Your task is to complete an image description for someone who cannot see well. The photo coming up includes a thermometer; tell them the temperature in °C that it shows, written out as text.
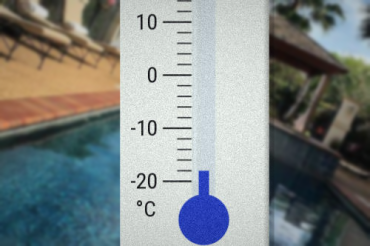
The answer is -18 °C
